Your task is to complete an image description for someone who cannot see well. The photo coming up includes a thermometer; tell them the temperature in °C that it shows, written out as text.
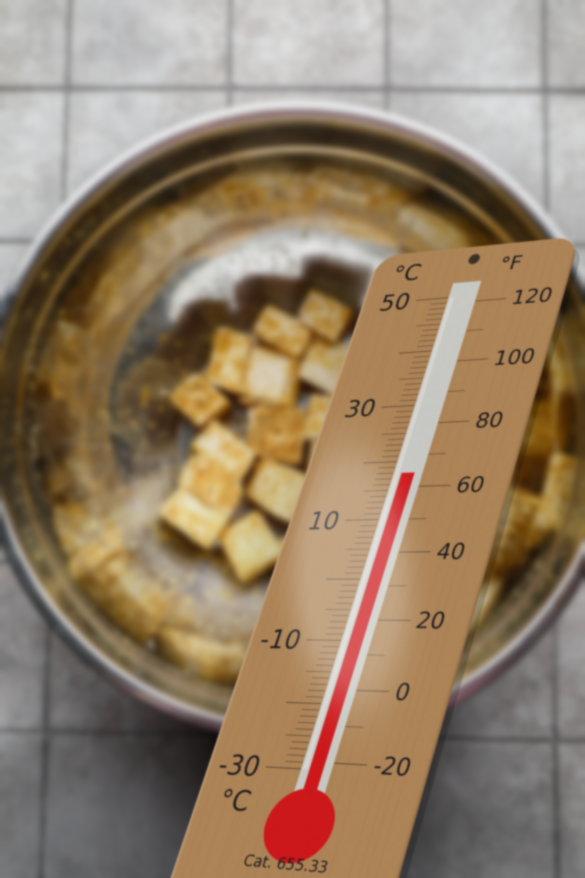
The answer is 18 °C
